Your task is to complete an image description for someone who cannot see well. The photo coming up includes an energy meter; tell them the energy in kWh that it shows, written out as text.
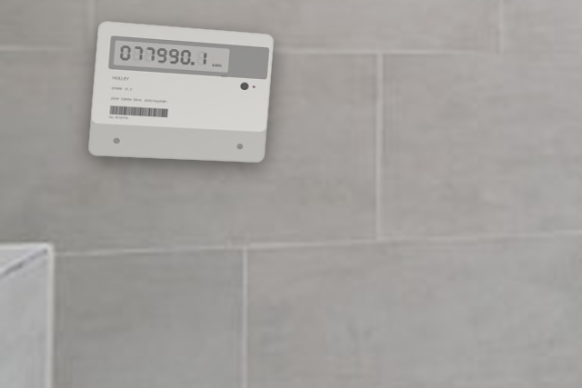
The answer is 77990.1 kWh
